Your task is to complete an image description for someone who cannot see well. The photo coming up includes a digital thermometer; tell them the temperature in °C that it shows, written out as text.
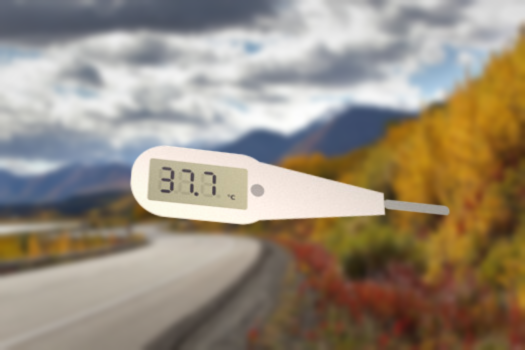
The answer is 37.7 °C
